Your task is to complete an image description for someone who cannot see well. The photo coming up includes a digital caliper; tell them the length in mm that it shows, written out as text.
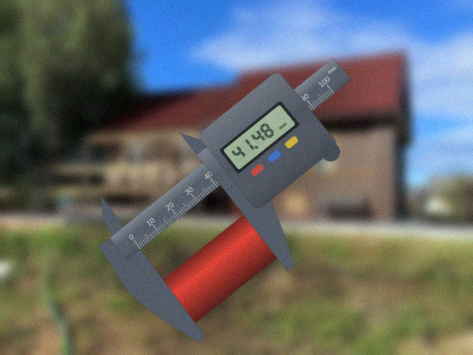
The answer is 41.48 mm
